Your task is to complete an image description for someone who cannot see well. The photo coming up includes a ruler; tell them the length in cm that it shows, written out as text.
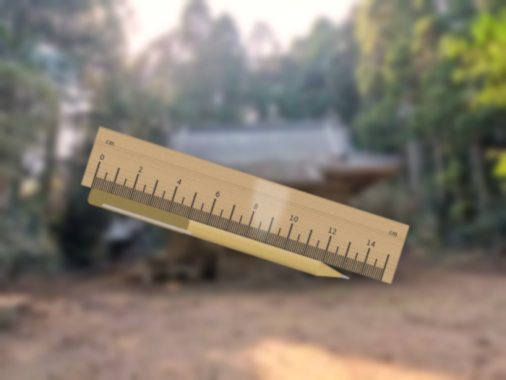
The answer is 13.5 cm
